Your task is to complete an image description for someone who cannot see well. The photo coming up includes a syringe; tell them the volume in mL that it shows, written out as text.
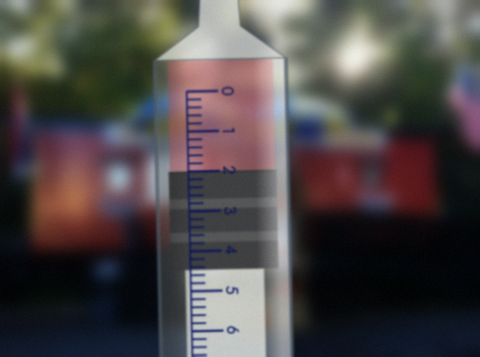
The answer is 2 mL
